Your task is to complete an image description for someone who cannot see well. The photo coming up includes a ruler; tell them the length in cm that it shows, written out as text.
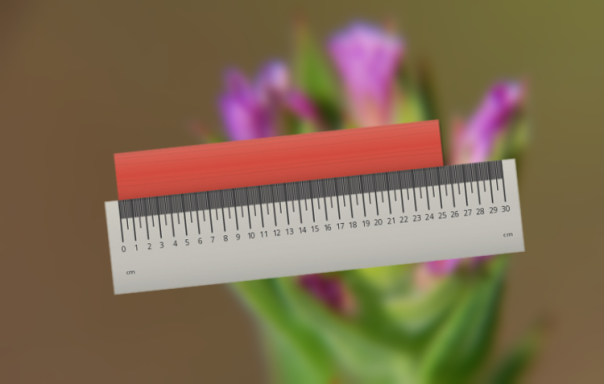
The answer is 25.5 cm
